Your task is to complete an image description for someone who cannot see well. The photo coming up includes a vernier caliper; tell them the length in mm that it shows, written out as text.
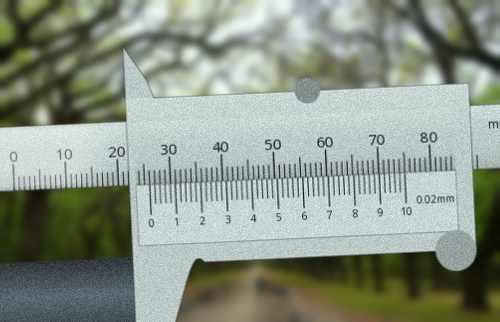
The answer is 26.0 mm
